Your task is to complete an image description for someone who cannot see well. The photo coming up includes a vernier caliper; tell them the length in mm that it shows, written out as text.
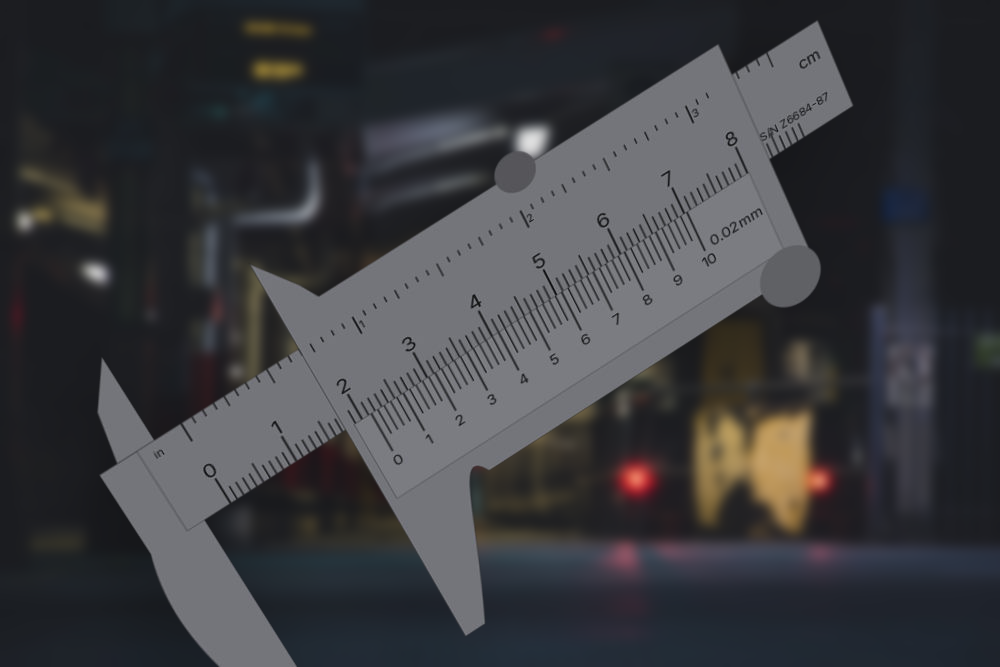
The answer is 21.4 mm
